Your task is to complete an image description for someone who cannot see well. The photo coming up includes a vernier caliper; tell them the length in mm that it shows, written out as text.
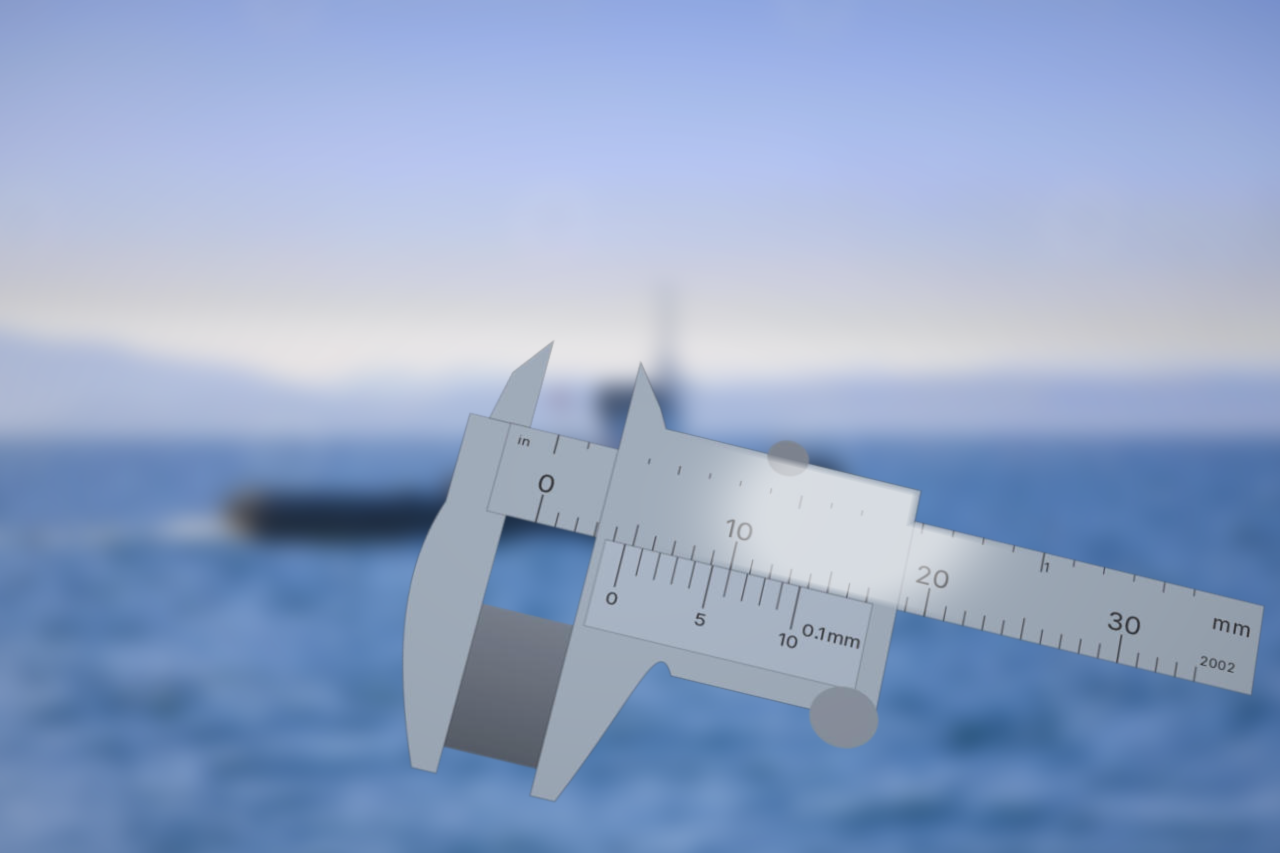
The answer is 4.6 mm
